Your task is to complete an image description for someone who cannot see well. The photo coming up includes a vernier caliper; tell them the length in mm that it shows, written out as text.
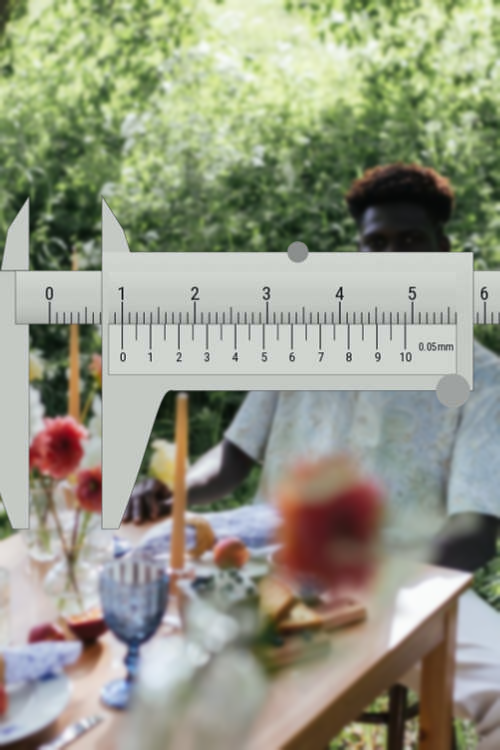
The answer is 10.0 mm
